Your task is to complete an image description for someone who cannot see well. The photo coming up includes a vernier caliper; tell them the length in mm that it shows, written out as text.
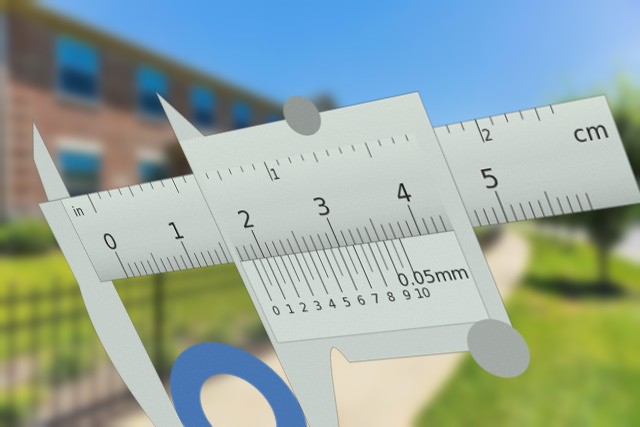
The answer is 18.4 mm
